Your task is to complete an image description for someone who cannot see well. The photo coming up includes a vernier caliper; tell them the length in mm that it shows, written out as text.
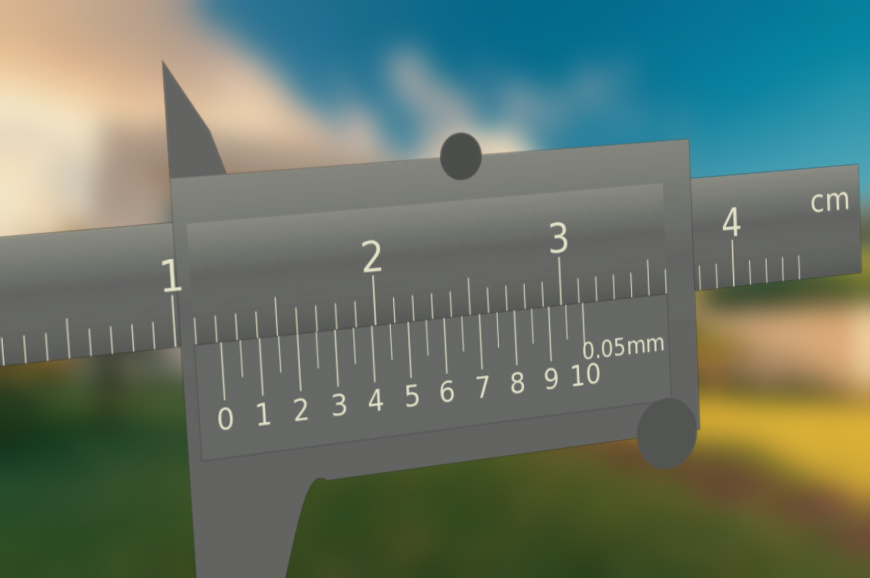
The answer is 12.2 mm
